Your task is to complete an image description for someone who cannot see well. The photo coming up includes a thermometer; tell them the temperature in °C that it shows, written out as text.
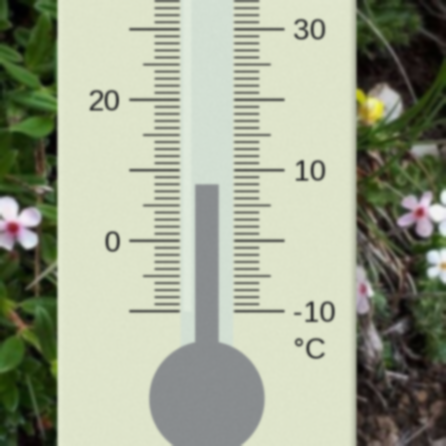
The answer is 8 °C
